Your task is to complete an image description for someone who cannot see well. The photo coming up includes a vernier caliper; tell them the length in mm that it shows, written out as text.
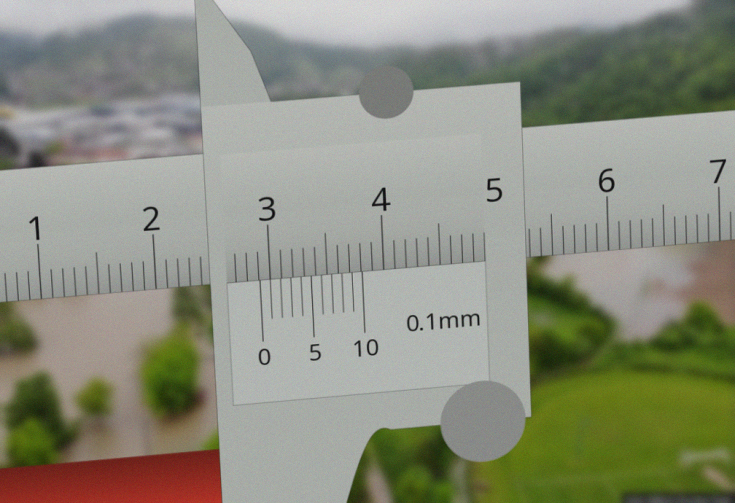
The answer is 29.1 mm
